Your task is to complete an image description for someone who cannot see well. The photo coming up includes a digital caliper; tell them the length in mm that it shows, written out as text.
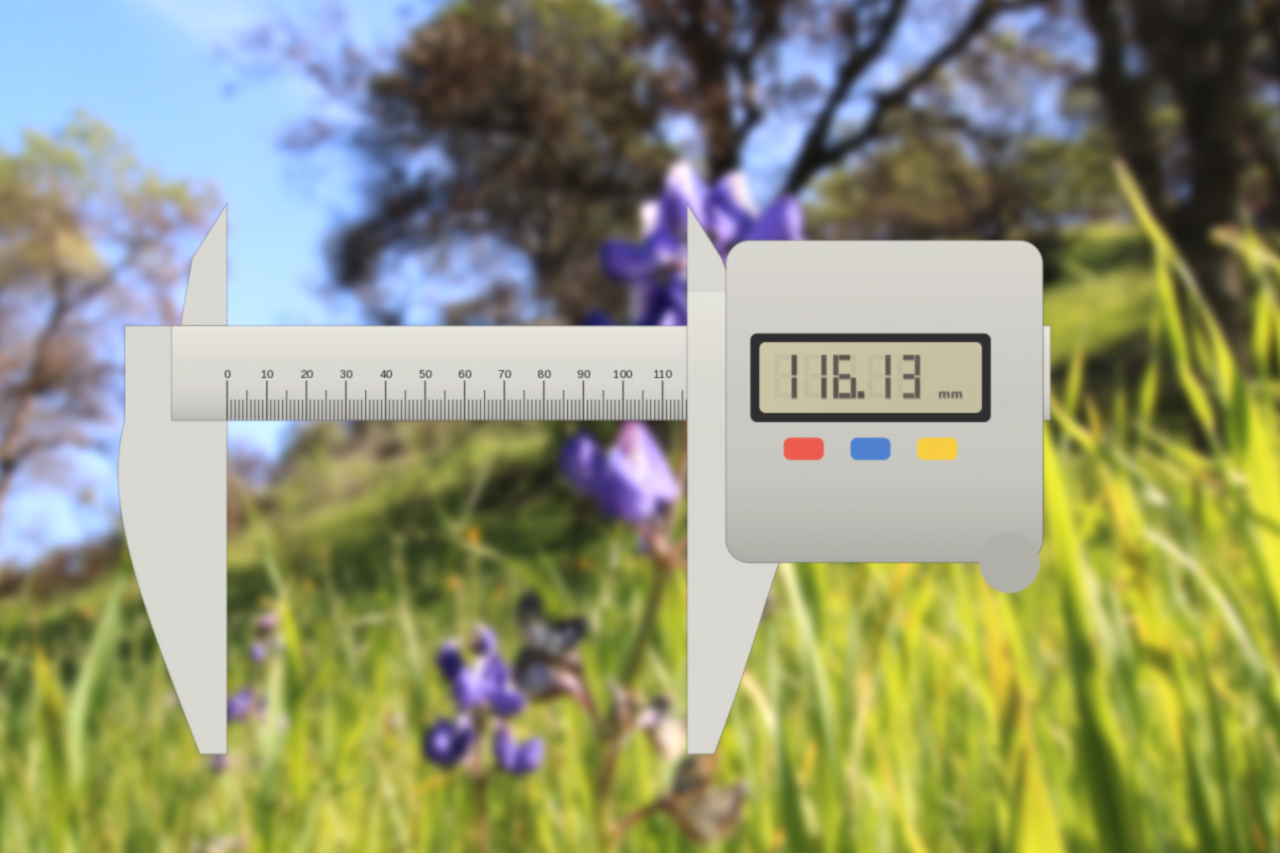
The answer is 116.13 mm
